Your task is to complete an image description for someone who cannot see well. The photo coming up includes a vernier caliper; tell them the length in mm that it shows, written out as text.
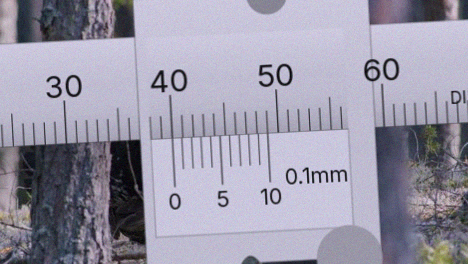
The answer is 40.0 mm
